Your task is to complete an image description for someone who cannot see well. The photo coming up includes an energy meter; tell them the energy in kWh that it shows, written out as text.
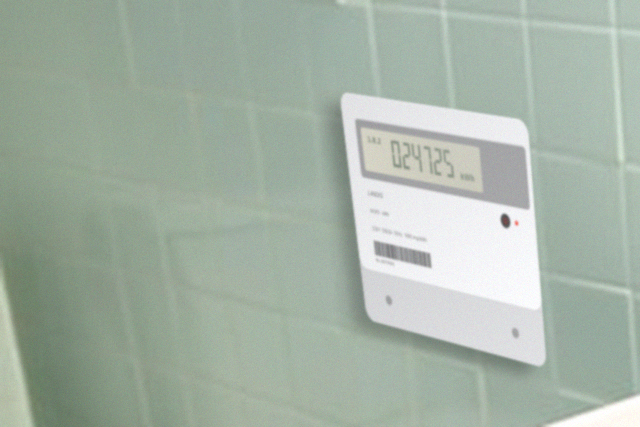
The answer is 24725 kWh
